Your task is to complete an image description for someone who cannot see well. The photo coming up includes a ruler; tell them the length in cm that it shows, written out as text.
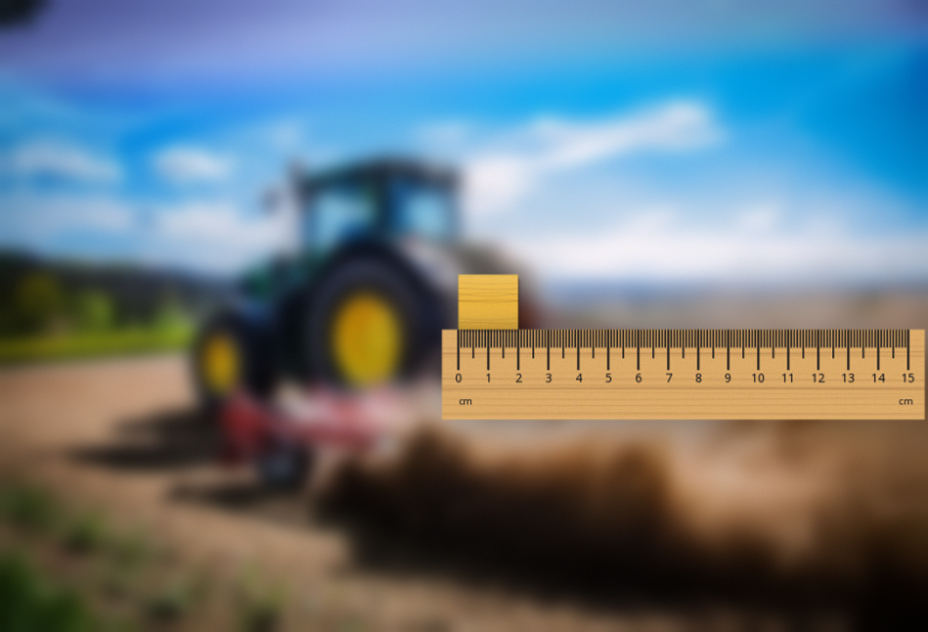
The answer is 2 cm
